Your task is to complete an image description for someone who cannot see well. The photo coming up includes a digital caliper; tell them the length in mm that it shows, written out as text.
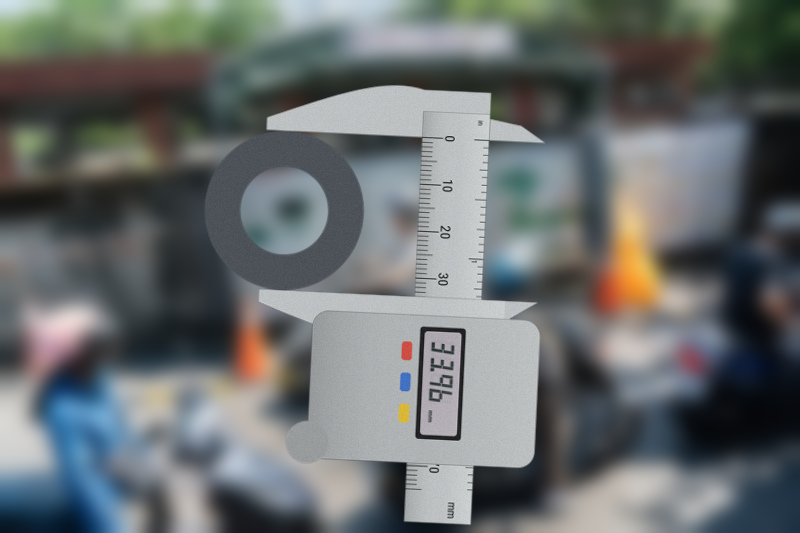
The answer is 33.96 mm
